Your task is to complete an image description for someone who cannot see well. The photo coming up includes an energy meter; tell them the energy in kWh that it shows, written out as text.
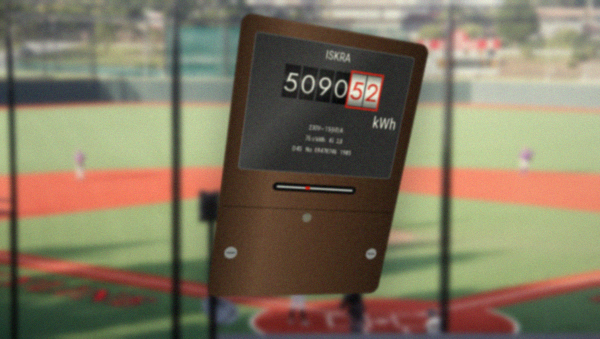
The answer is 5090.52 kWh
